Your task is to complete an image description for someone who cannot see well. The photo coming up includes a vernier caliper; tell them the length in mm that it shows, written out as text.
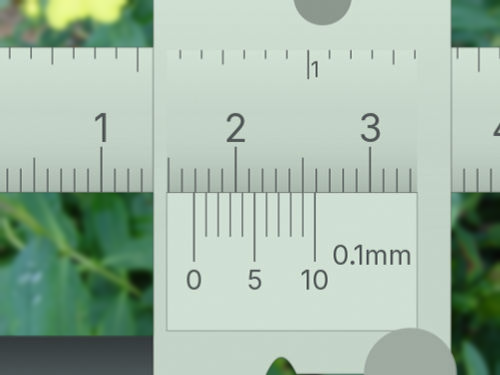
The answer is 16.9 mm
